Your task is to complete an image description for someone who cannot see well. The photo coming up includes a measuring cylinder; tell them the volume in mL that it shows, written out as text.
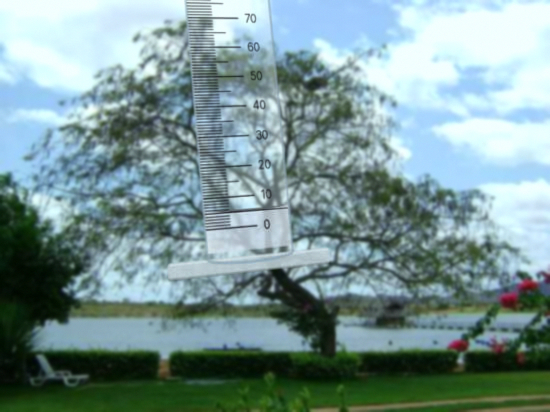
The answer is 5 mL
